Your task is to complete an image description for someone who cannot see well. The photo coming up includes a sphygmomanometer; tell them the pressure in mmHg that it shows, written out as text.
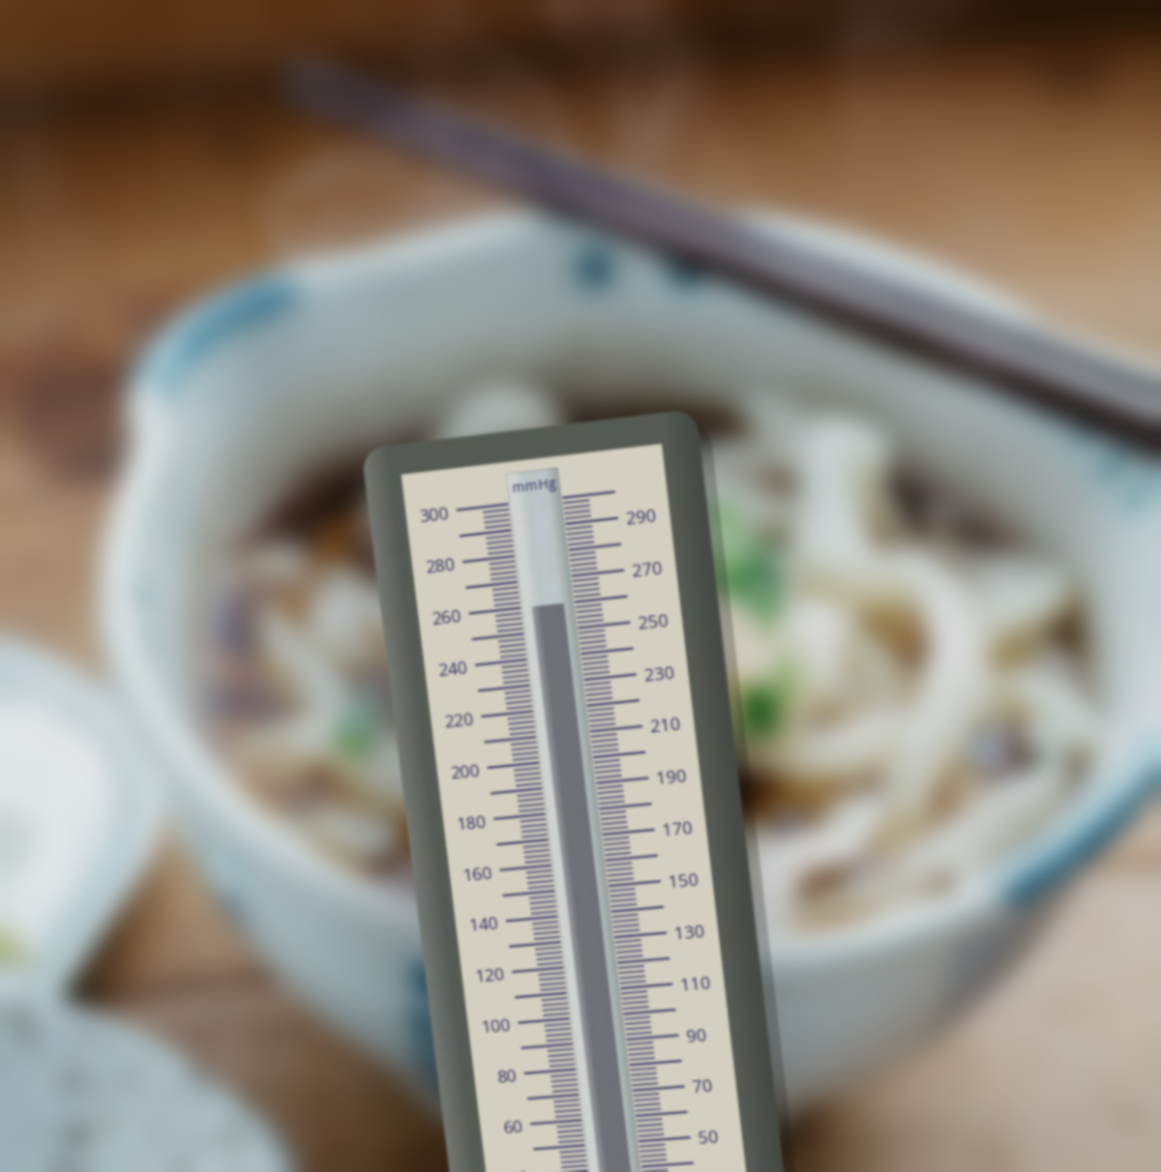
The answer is 260 mmHg
